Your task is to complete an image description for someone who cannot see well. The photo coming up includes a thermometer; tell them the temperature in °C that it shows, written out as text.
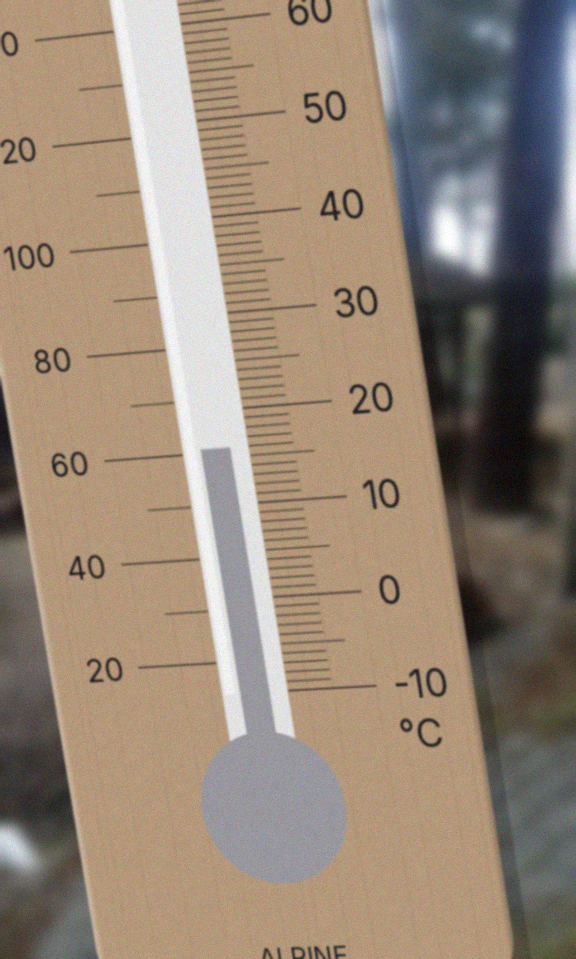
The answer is 16 °C
